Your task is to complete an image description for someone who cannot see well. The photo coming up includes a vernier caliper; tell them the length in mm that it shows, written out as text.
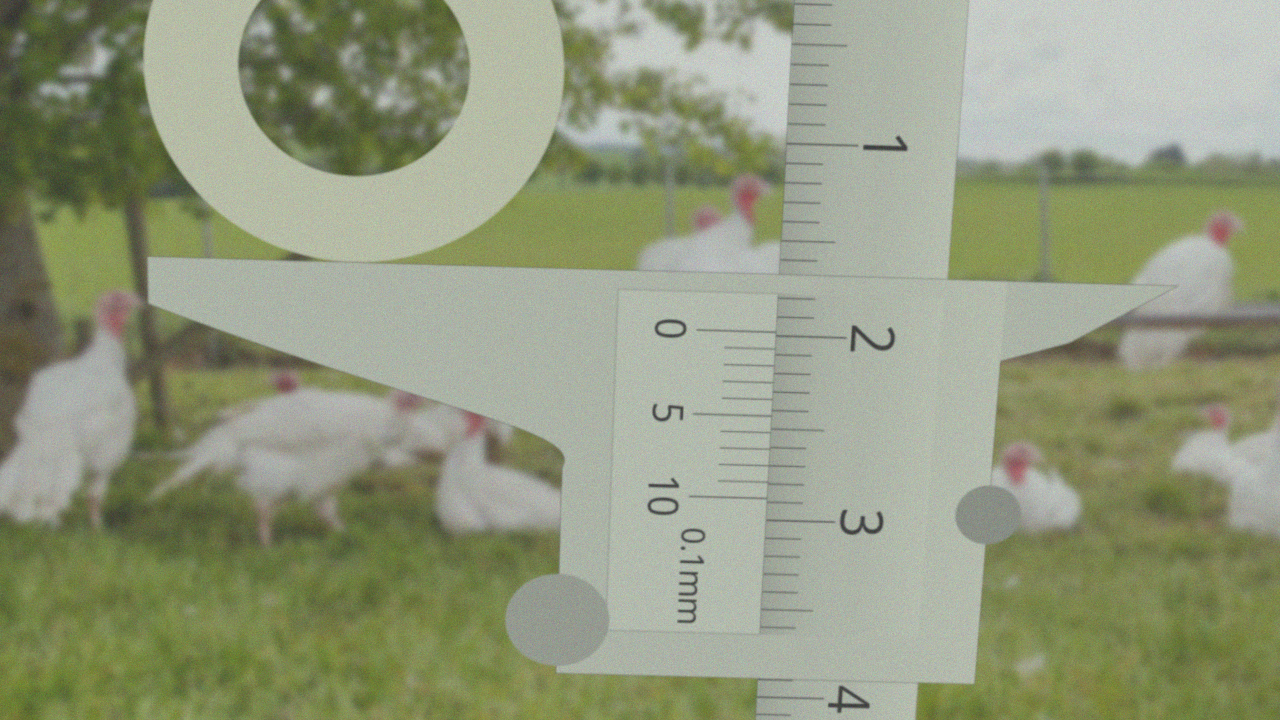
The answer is 19.8 mm
